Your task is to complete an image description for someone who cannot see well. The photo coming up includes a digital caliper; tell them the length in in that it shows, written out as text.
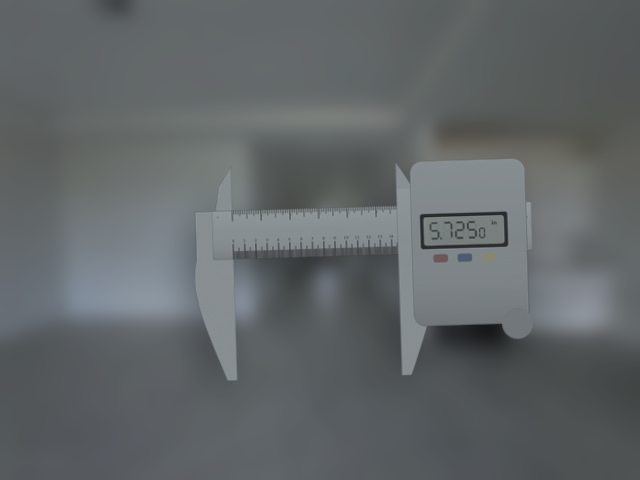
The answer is 5.7250 in
